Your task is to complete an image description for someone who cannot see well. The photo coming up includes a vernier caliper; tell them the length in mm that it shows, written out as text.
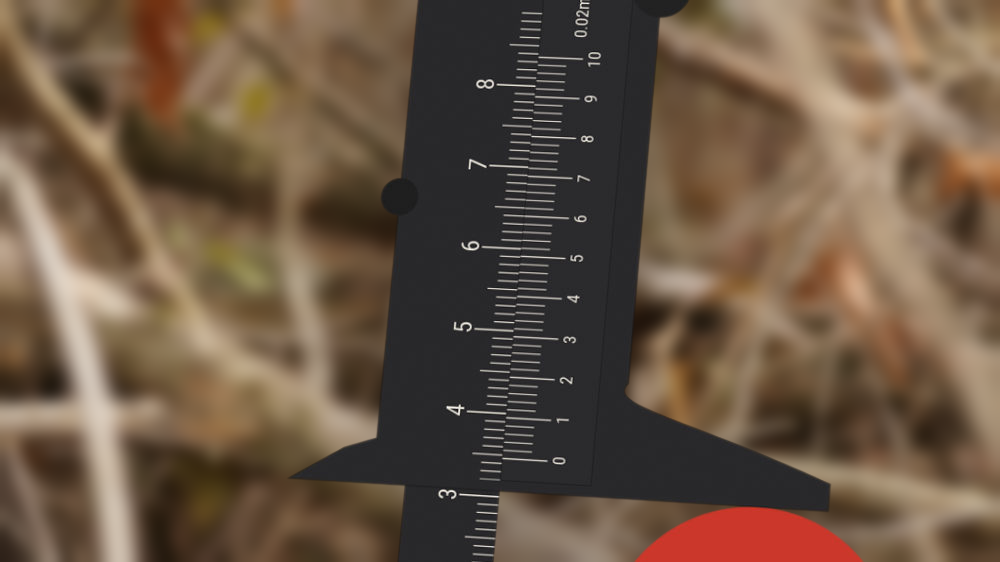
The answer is 34.6 mm
